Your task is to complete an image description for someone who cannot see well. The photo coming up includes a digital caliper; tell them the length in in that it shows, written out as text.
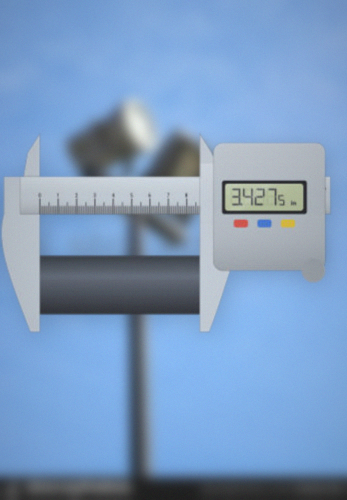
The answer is 3.4275 in
